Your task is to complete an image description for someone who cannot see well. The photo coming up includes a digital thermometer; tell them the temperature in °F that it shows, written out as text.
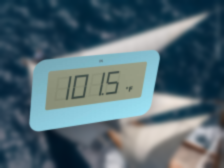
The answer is 101.5 °F
